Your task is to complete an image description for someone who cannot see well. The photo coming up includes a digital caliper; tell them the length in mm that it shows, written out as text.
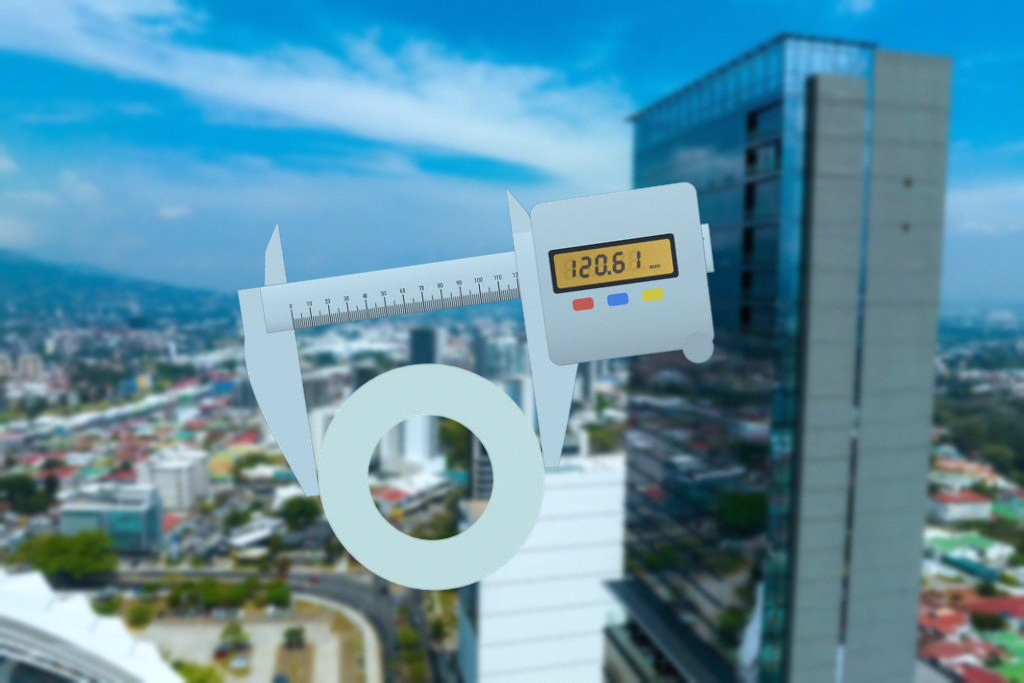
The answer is 120.61 mm
